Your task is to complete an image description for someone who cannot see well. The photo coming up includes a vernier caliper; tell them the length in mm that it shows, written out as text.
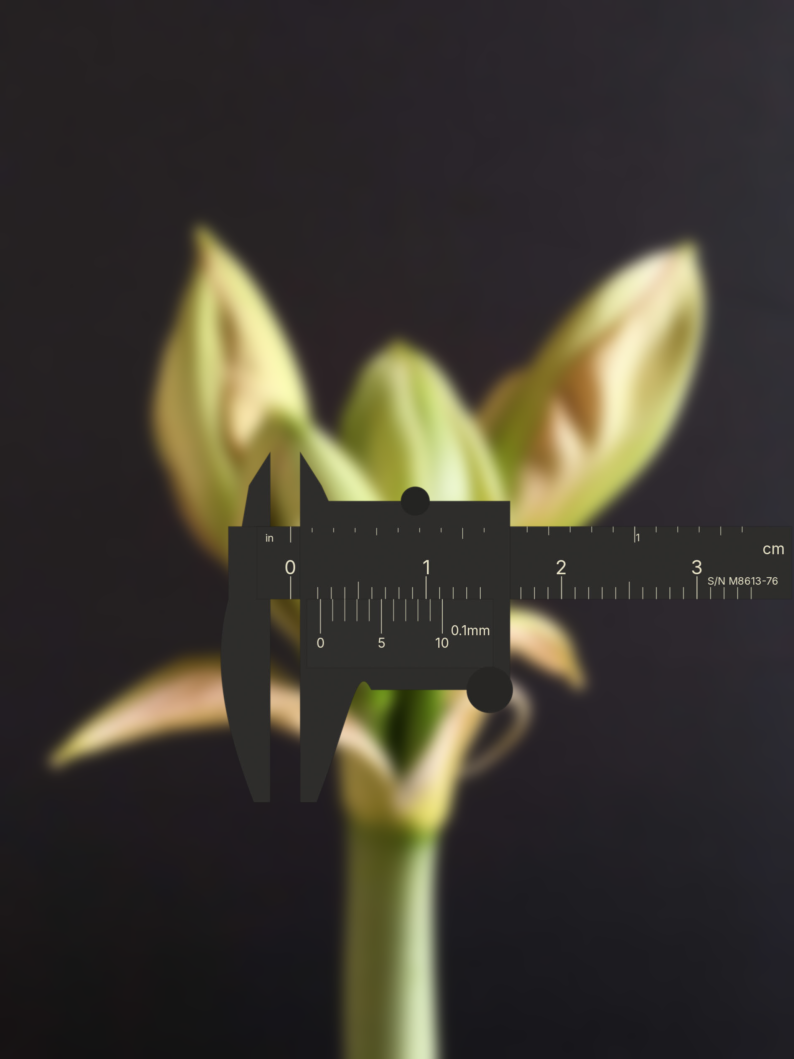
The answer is 2.2 mm
